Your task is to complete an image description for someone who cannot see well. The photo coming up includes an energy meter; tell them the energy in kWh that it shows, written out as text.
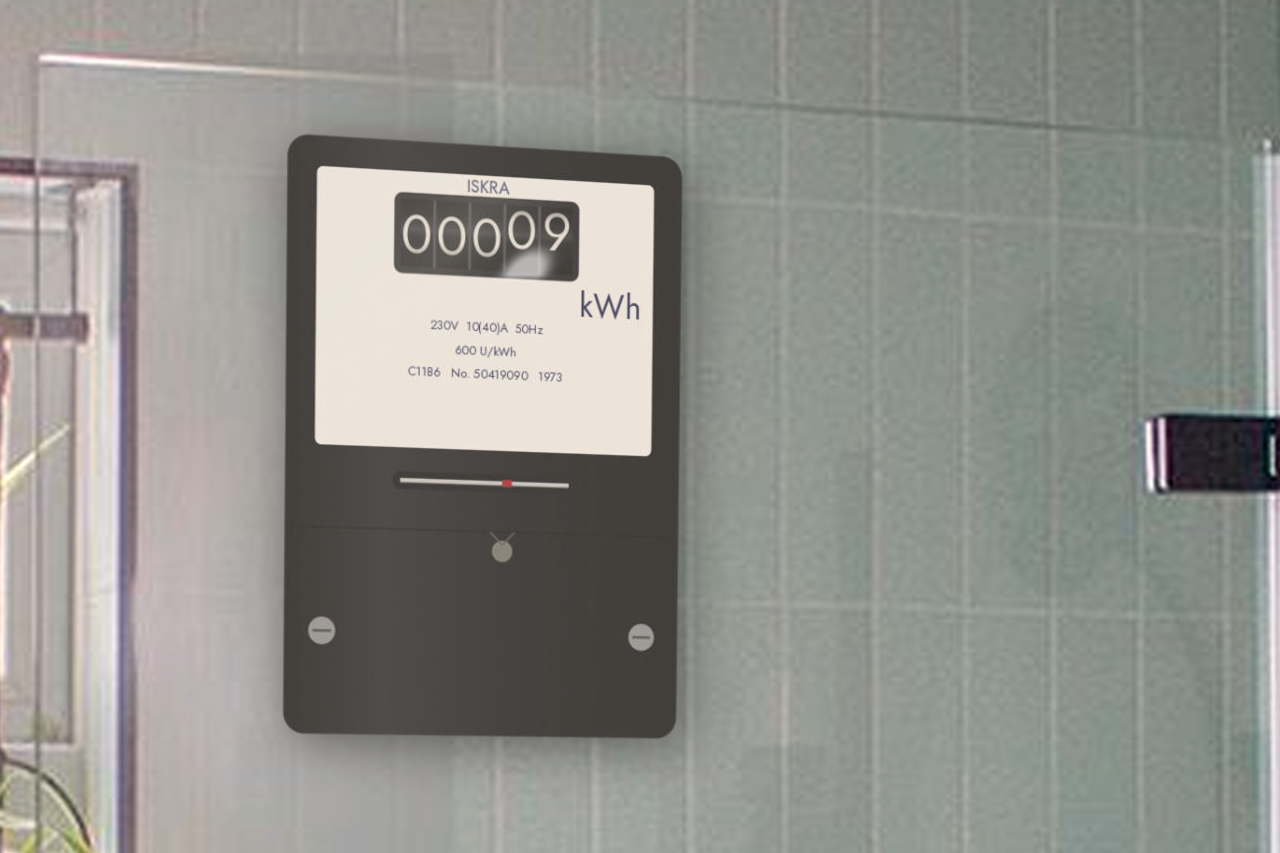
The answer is 9 kWh
